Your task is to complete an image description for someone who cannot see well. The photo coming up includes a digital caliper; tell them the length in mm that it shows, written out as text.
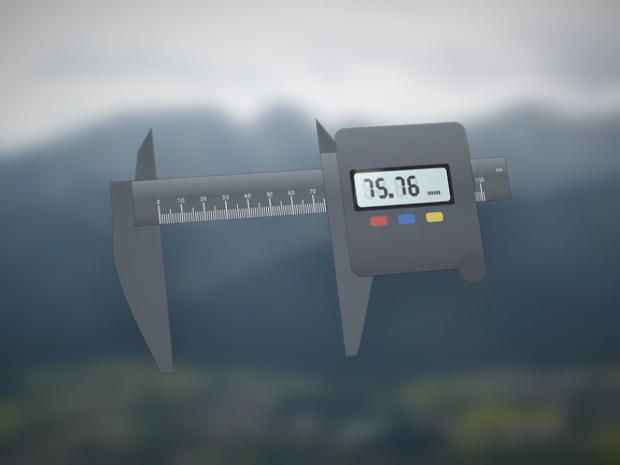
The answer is 75.76 mm
